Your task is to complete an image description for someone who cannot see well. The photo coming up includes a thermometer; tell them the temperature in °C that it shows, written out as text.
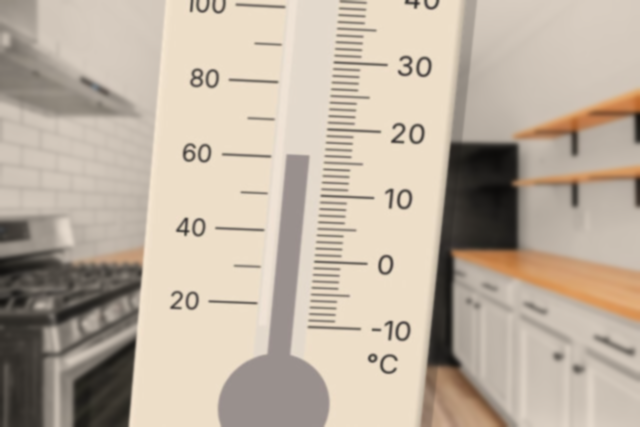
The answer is 16 °C
